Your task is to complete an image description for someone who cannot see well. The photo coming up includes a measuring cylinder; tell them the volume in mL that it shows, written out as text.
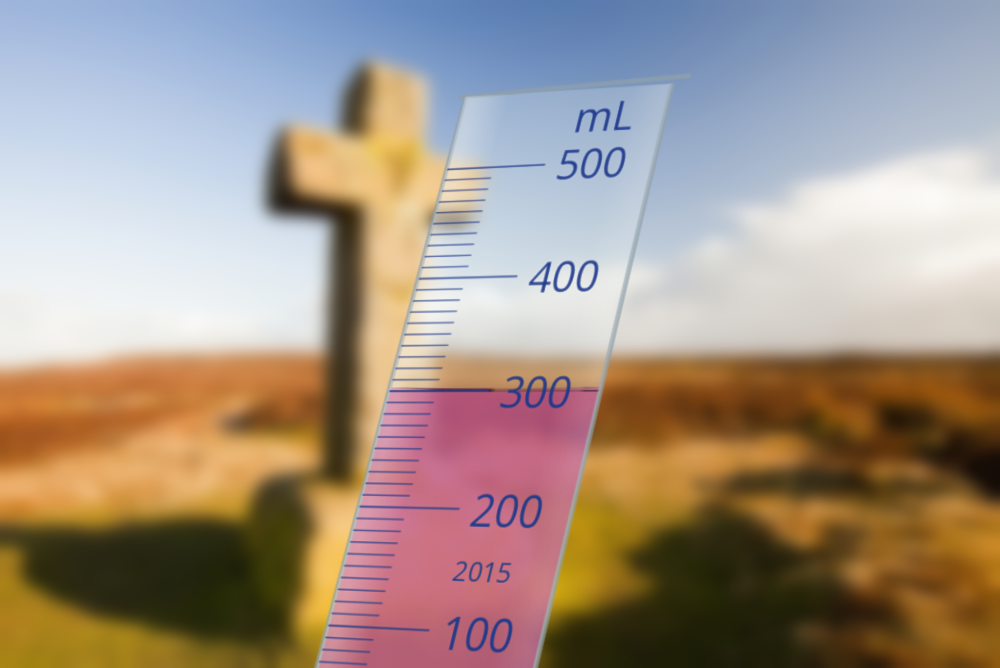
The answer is 300 mL
